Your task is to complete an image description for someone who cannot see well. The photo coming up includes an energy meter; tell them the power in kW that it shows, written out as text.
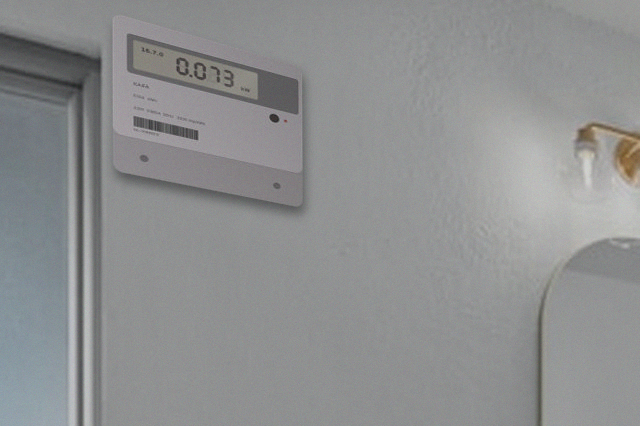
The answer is 0.073 kW
